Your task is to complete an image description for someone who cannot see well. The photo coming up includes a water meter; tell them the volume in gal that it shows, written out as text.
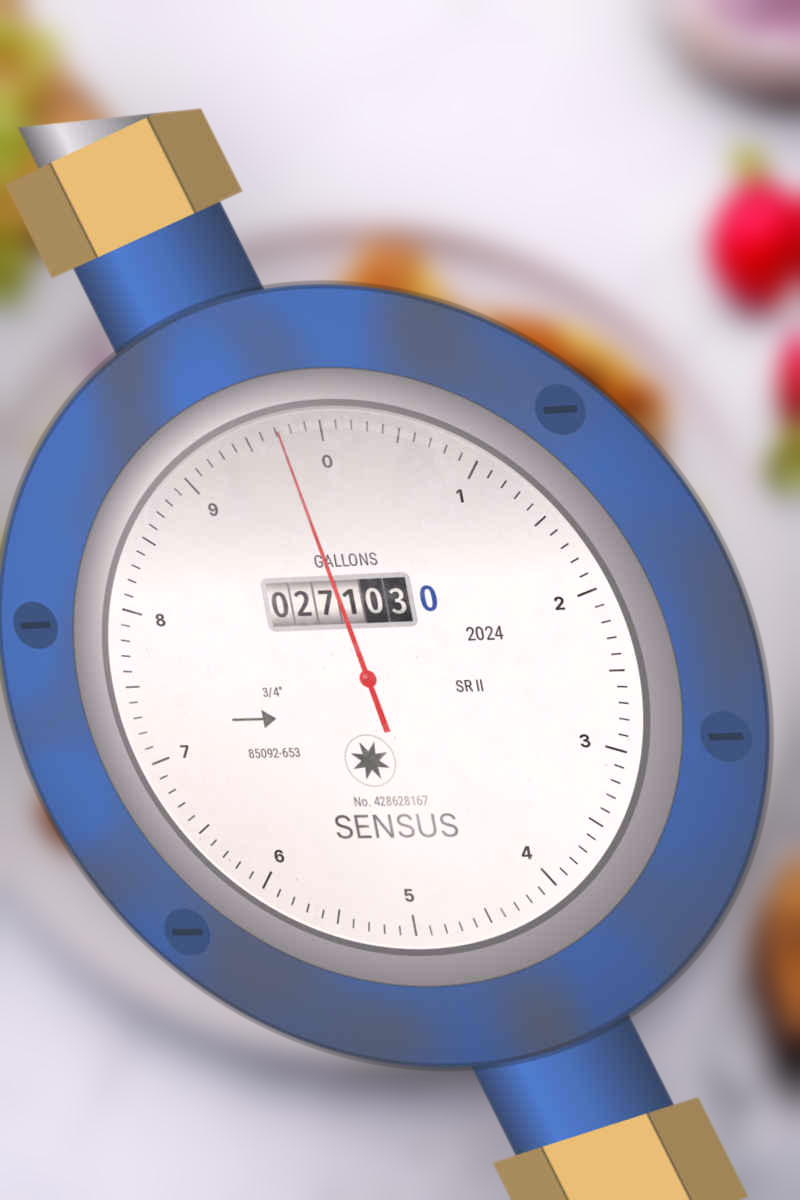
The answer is 271029.7 gal
